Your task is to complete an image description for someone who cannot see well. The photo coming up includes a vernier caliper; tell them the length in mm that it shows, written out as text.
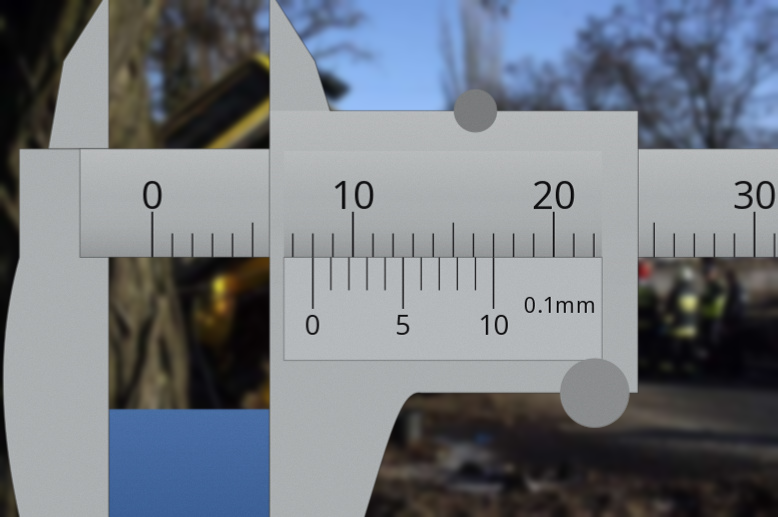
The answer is 8.0 mm
